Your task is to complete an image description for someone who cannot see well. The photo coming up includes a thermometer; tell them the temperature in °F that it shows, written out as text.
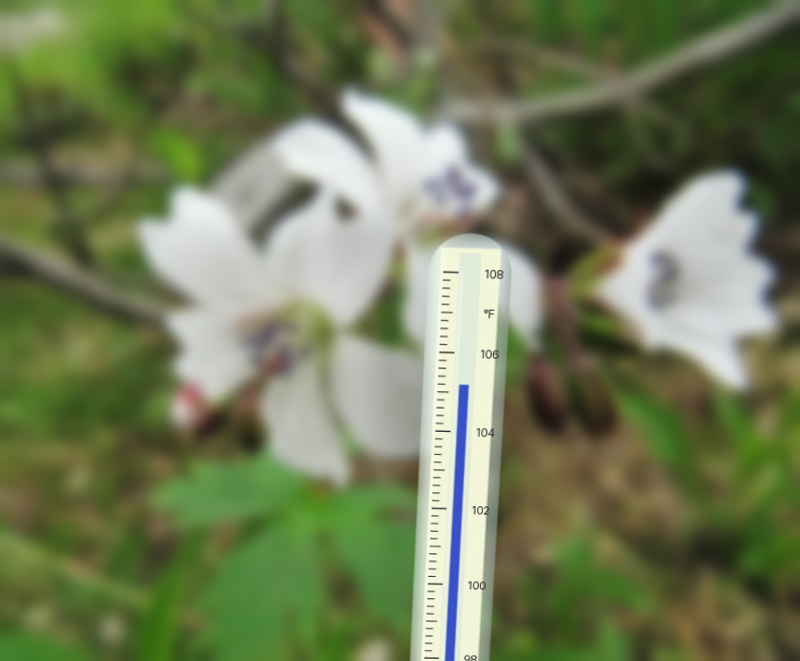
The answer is 105.2 °F
